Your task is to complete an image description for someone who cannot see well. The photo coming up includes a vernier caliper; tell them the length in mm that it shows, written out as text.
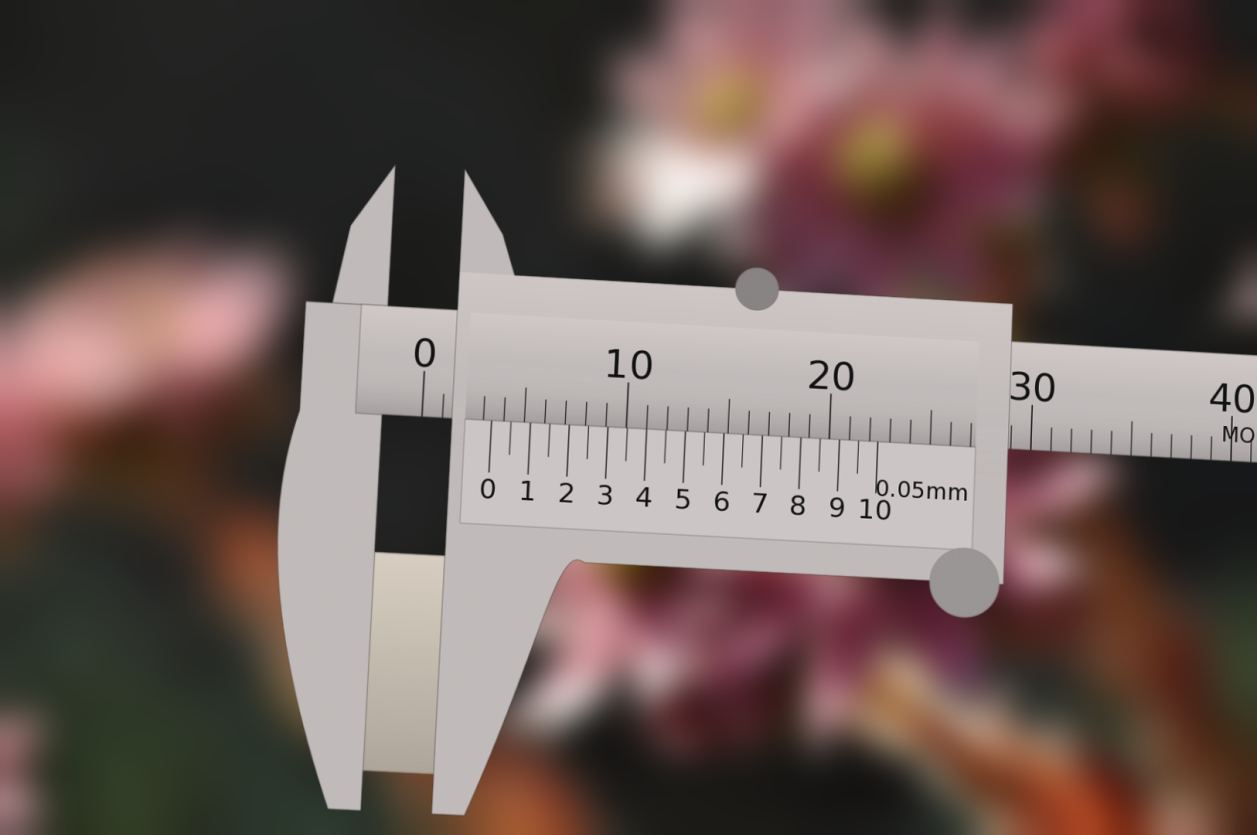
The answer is 3.4 mm
